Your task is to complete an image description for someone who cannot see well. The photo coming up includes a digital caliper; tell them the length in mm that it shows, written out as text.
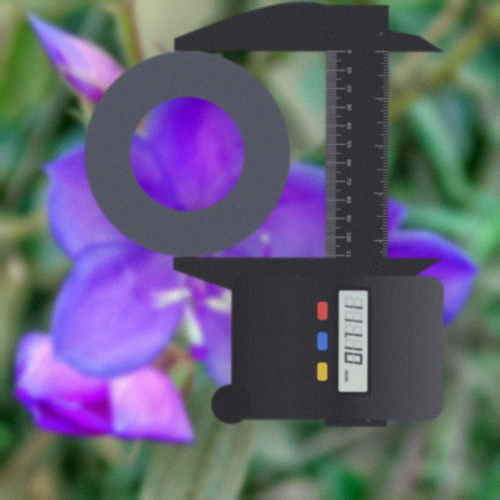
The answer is 111.10 mm
